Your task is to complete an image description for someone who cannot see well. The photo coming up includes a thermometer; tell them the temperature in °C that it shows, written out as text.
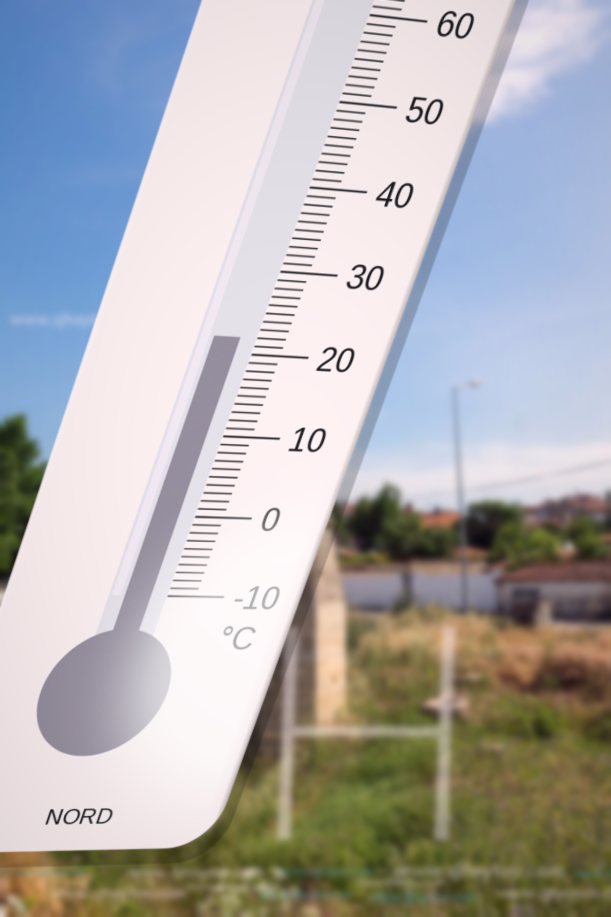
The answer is 22 °C
